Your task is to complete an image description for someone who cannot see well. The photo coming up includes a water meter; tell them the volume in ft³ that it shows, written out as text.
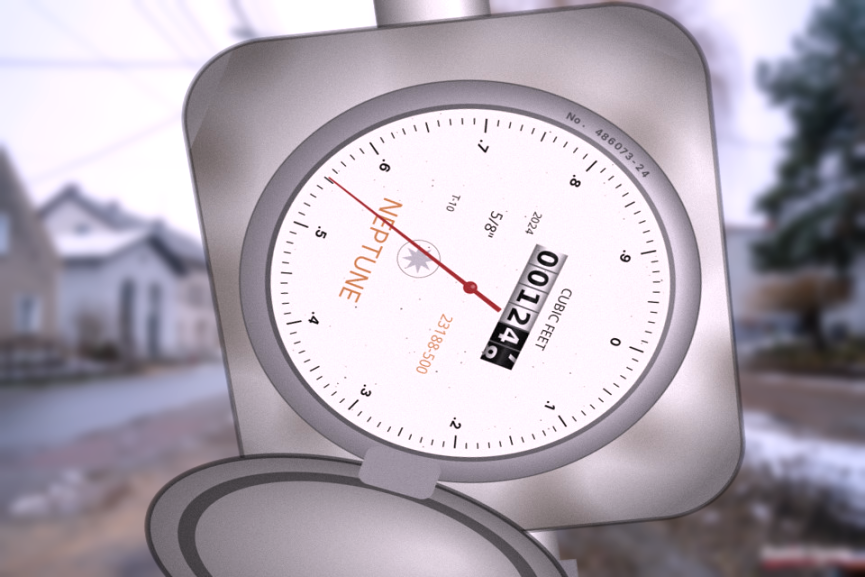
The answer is 1247.55 ft³
